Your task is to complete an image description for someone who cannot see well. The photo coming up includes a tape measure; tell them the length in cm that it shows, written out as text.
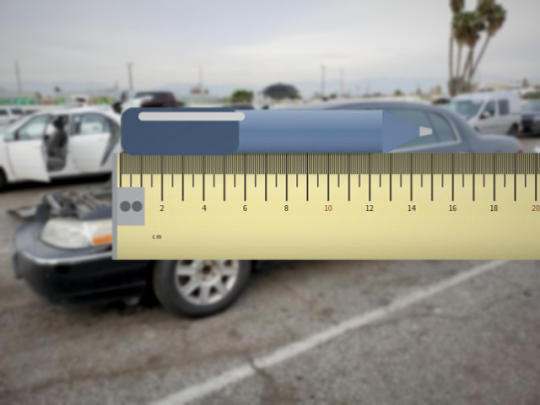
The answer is 15 cm
